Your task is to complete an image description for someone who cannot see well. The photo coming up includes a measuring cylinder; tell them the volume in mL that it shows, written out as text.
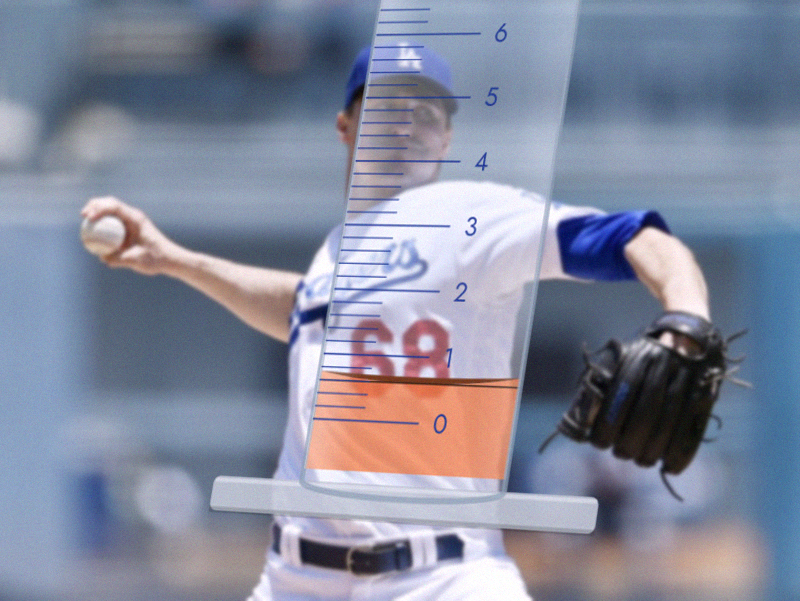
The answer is 0.6 mL
